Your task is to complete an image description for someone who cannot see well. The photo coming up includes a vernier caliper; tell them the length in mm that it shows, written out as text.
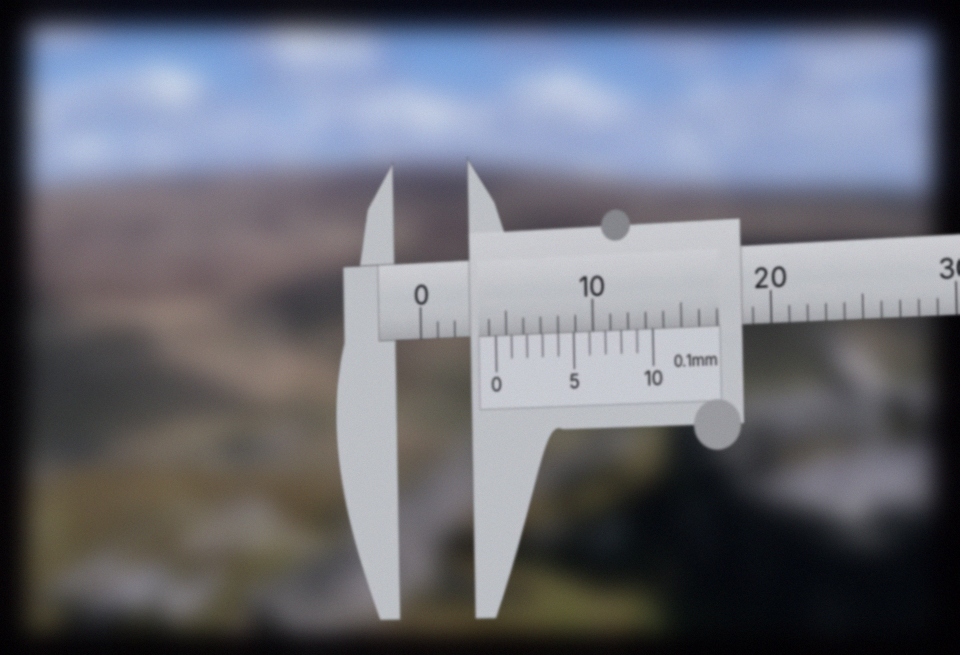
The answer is 4.4 mm
